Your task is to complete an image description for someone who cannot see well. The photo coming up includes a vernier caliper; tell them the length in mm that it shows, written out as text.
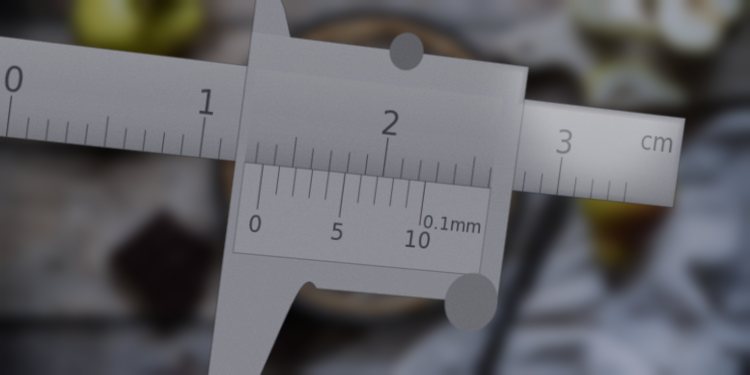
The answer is 13.4 mm
